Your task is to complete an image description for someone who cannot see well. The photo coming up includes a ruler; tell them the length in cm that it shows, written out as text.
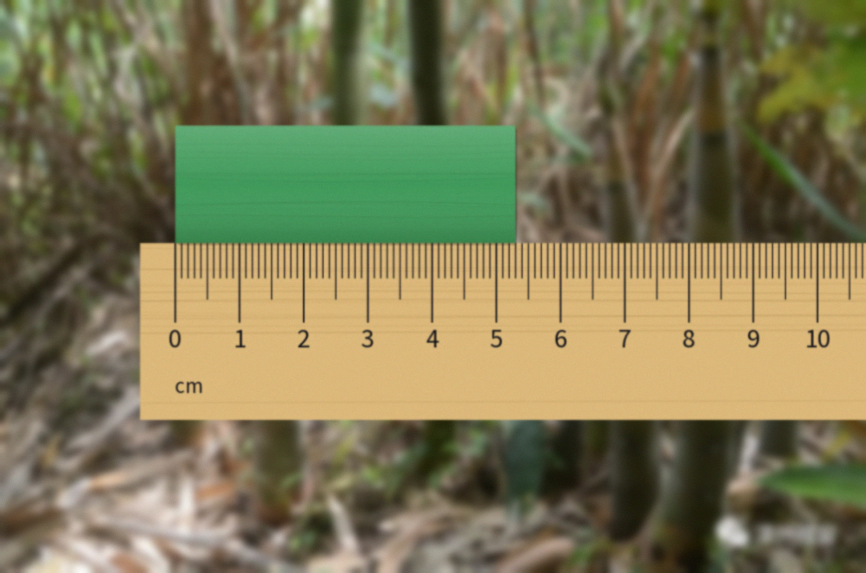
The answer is 5.3 cm
